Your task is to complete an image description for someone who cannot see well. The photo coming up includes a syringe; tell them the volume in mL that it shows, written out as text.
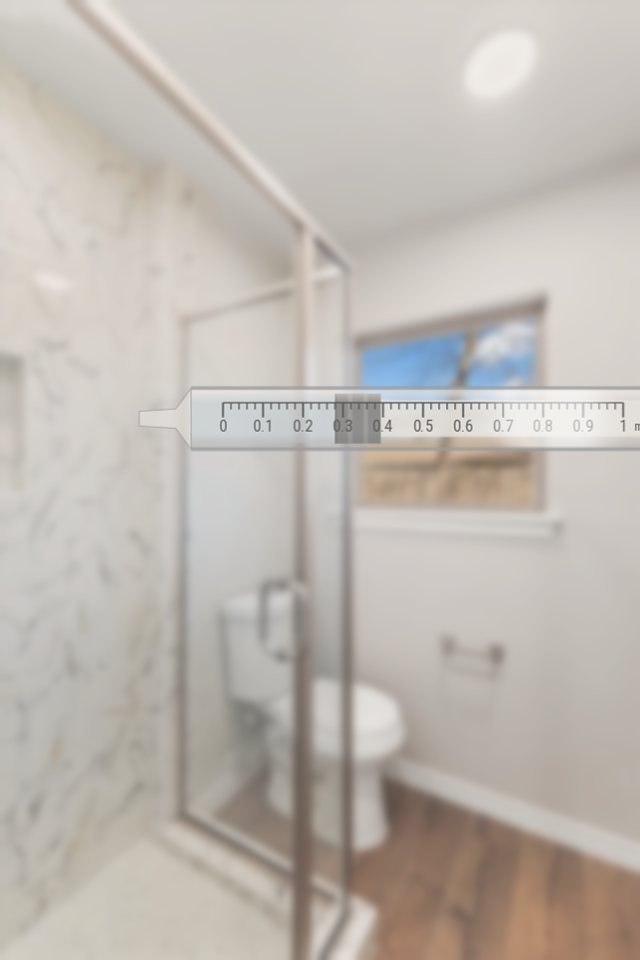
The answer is 0.28 mL
